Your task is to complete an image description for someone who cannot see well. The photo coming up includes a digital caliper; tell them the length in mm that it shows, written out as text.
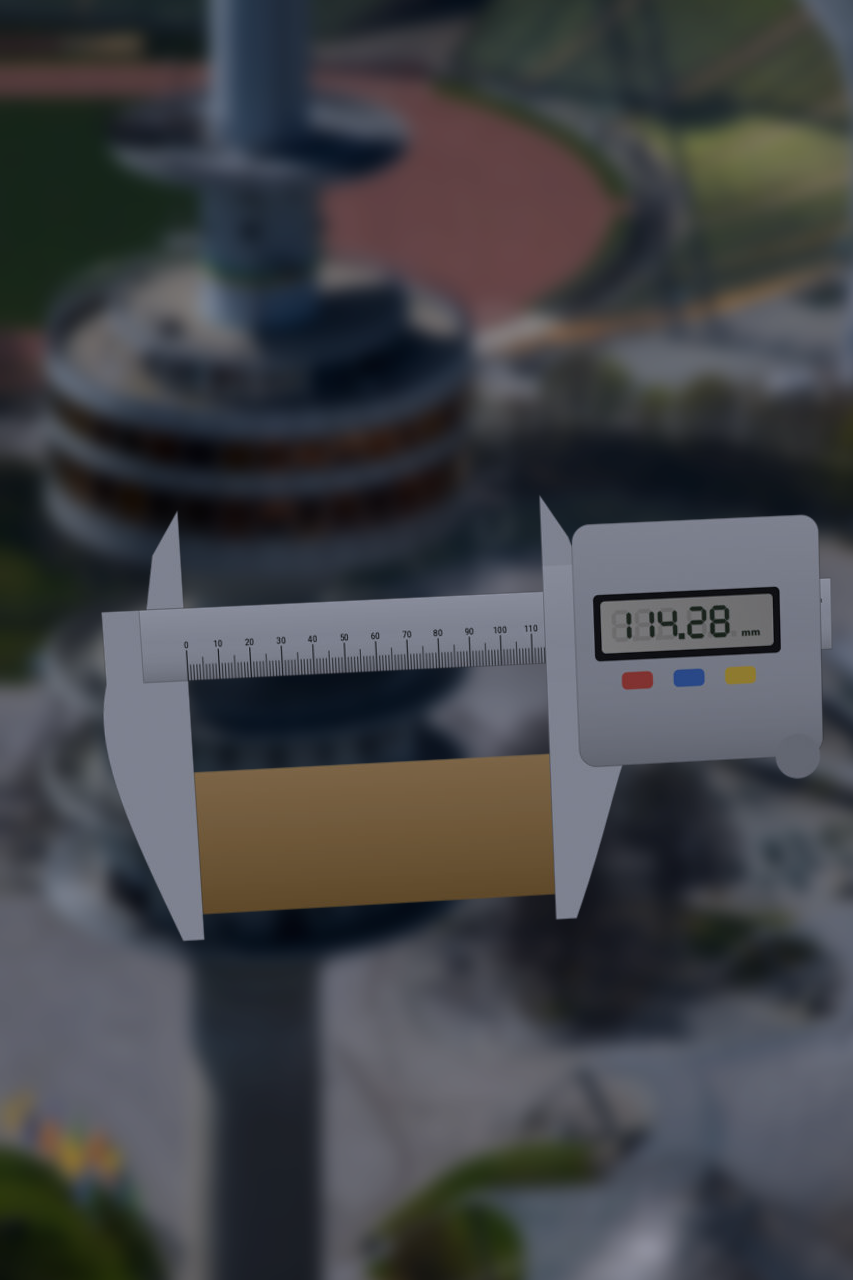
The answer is 114.28 mm
